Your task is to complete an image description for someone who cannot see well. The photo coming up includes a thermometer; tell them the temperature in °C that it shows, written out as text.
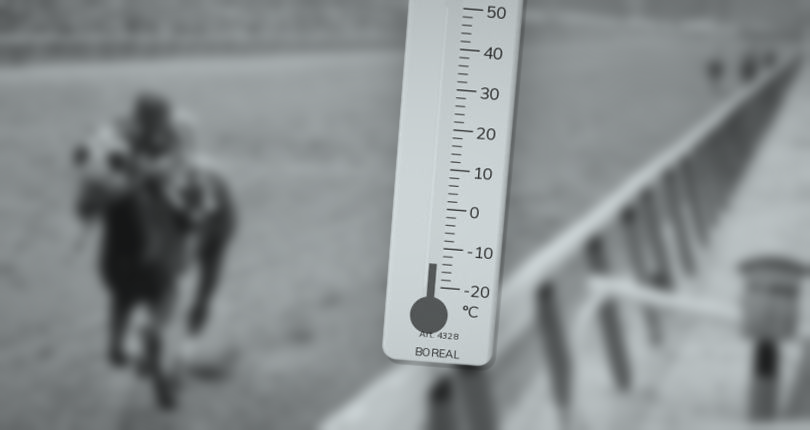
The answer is -14 °C
